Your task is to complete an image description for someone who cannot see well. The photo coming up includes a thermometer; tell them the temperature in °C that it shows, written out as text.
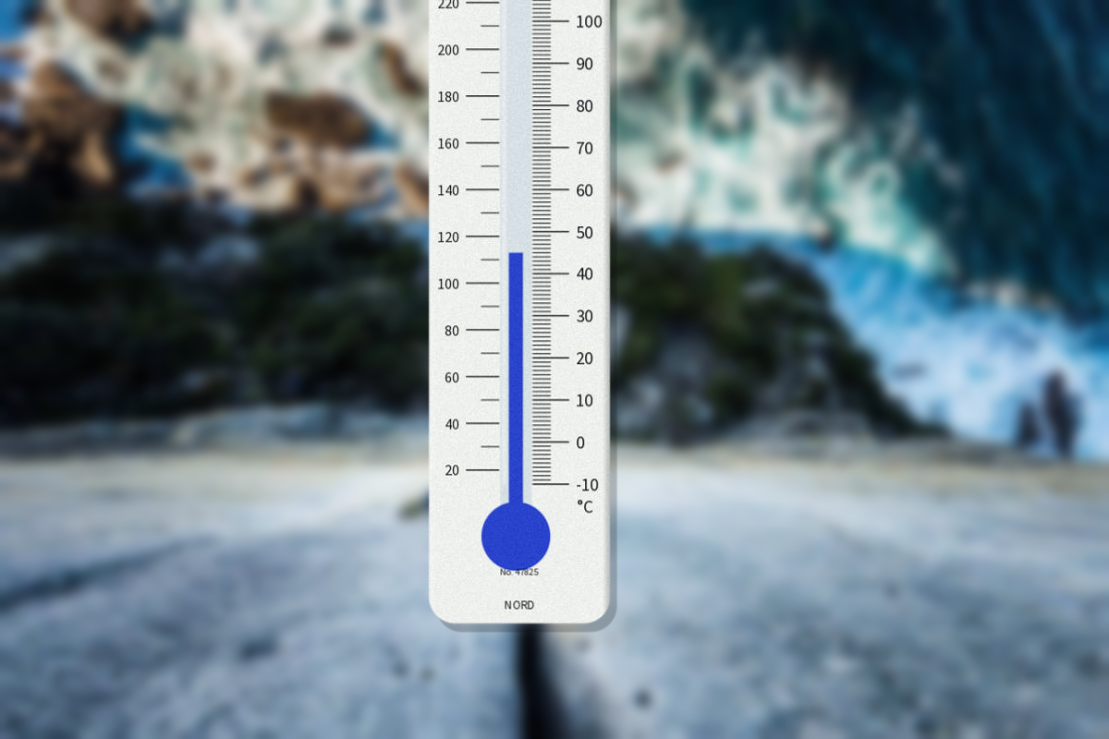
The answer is 45 °C
